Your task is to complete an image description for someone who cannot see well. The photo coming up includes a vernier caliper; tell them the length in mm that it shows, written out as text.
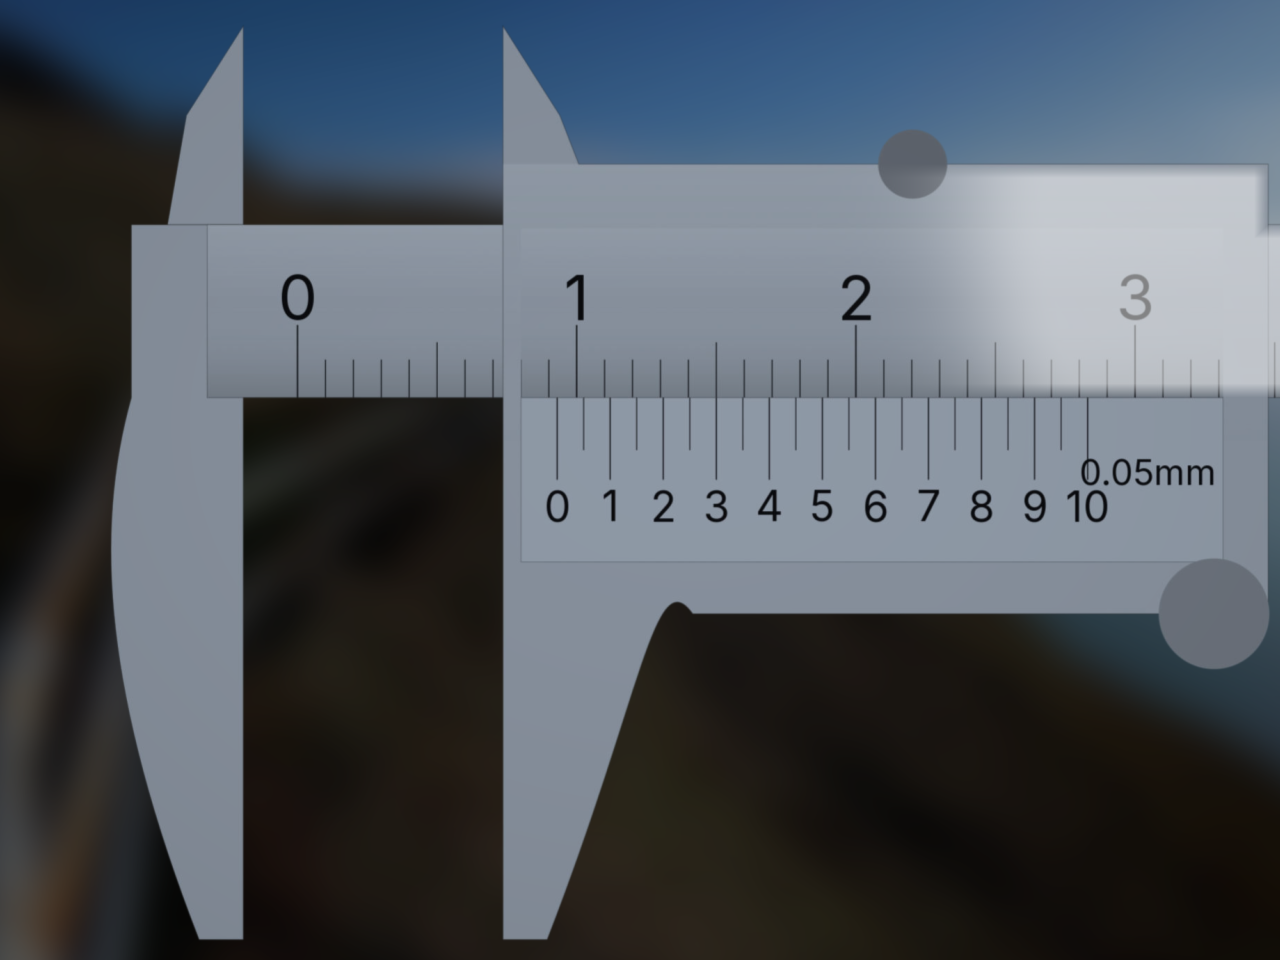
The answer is 9.30 mm
